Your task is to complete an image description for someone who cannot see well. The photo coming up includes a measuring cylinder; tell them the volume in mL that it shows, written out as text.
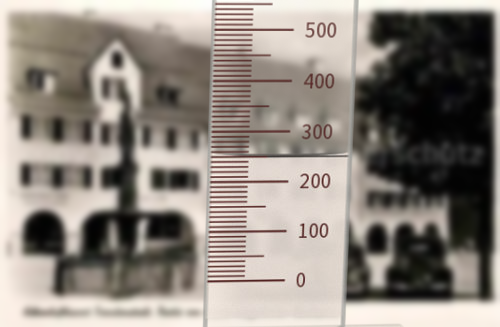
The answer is 250 mL
